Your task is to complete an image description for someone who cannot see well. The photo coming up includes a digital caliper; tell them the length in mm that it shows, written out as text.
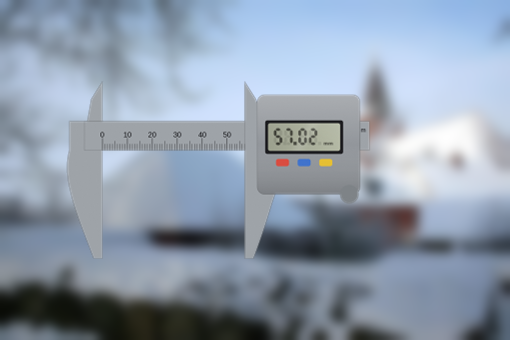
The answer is 57.02 mm
